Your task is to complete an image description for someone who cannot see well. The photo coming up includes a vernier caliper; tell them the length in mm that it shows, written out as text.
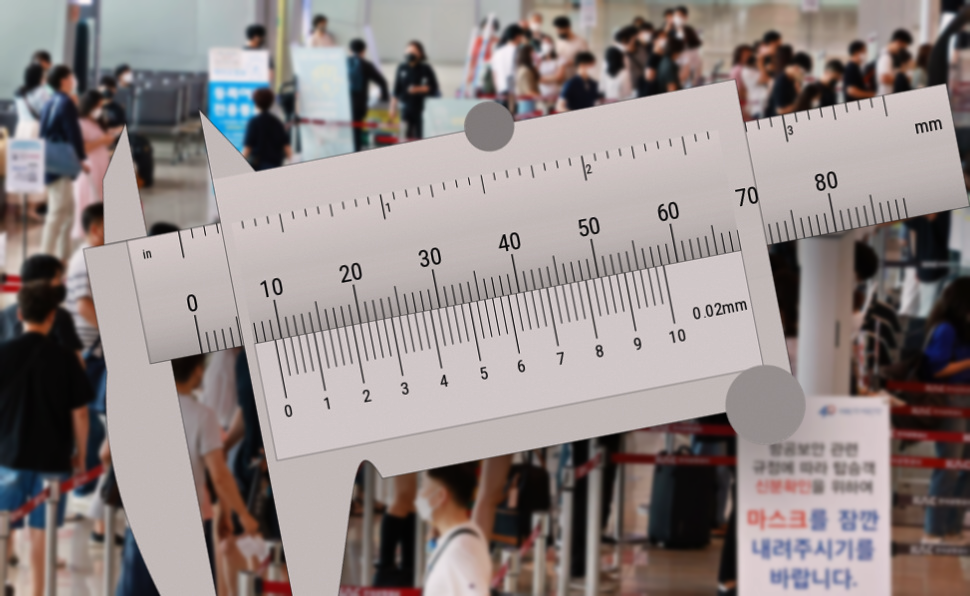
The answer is 9.2 mm
